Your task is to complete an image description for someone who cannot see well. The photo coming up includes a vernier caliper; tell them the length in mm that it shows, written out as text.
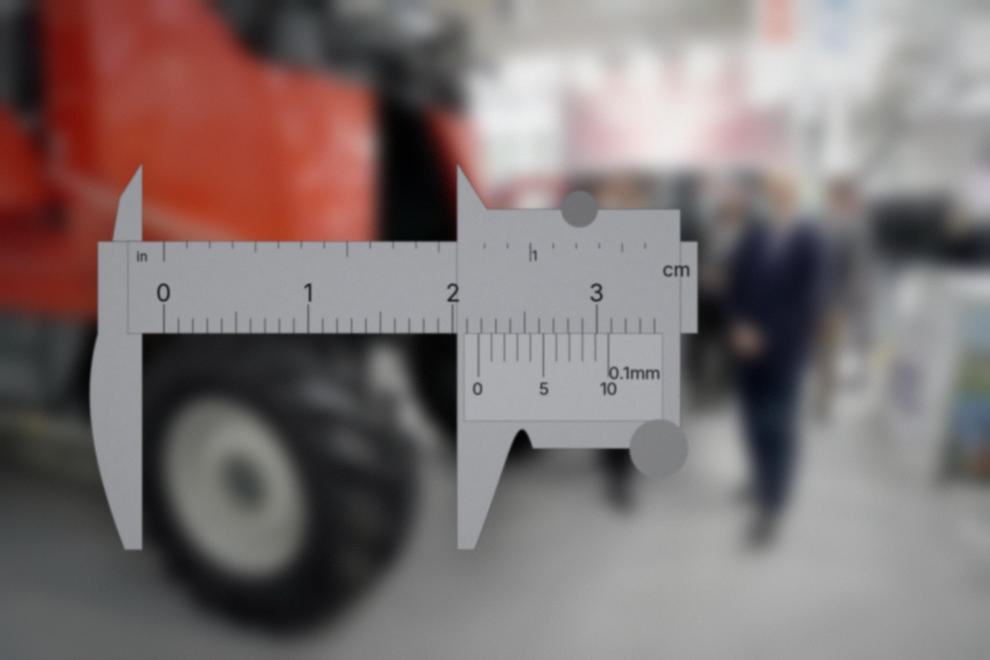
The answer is 21.8 mm
